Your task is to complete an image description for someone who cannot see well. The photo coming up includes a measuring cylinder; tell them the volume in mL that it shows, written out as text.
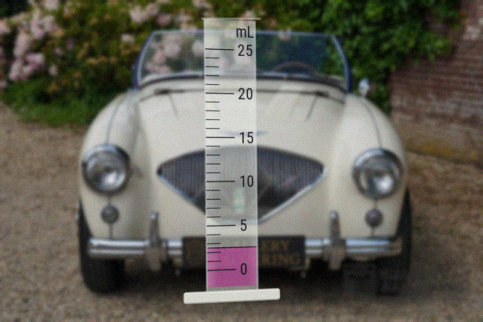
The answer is 2.5 mL
